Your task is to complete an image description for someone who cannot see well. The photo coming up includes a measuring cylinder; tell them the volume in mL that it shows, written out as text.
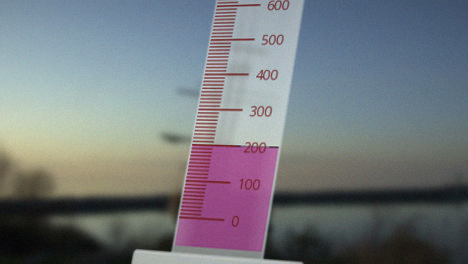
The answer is 200 mL
